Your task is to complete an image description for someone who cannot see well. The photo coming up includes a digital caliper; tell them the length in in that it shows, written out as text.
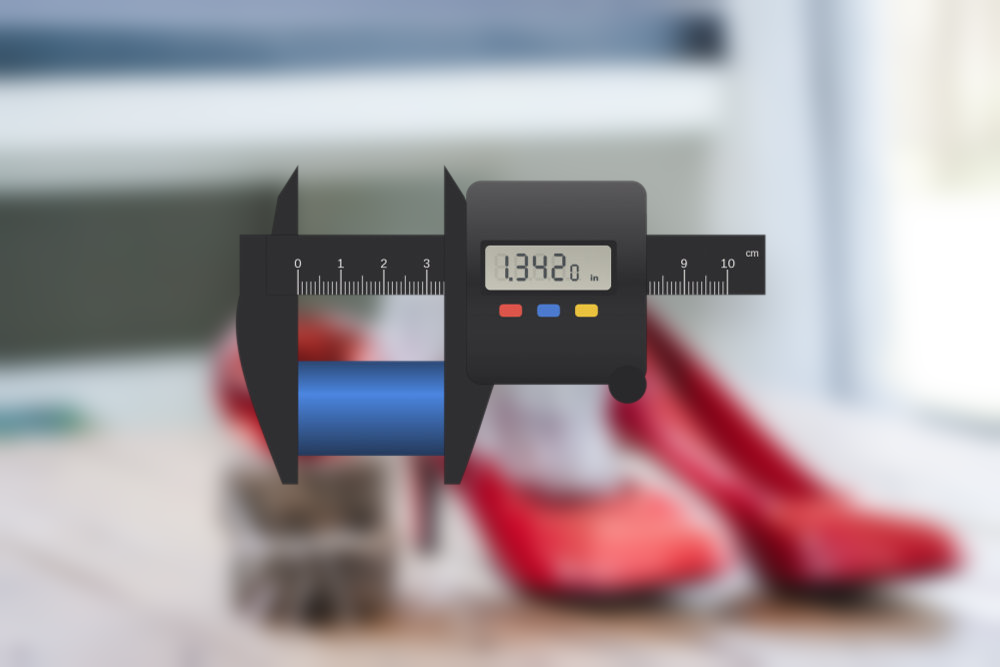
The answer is 1.3420 in
